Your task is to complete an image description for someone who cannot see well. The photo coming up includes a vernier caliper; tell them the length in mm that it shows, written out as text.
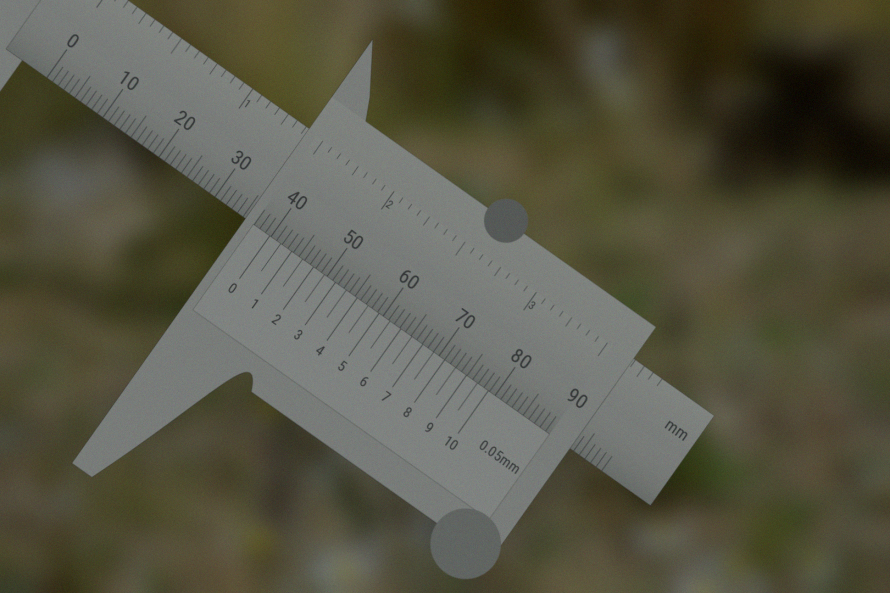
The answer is 39.8 mm
